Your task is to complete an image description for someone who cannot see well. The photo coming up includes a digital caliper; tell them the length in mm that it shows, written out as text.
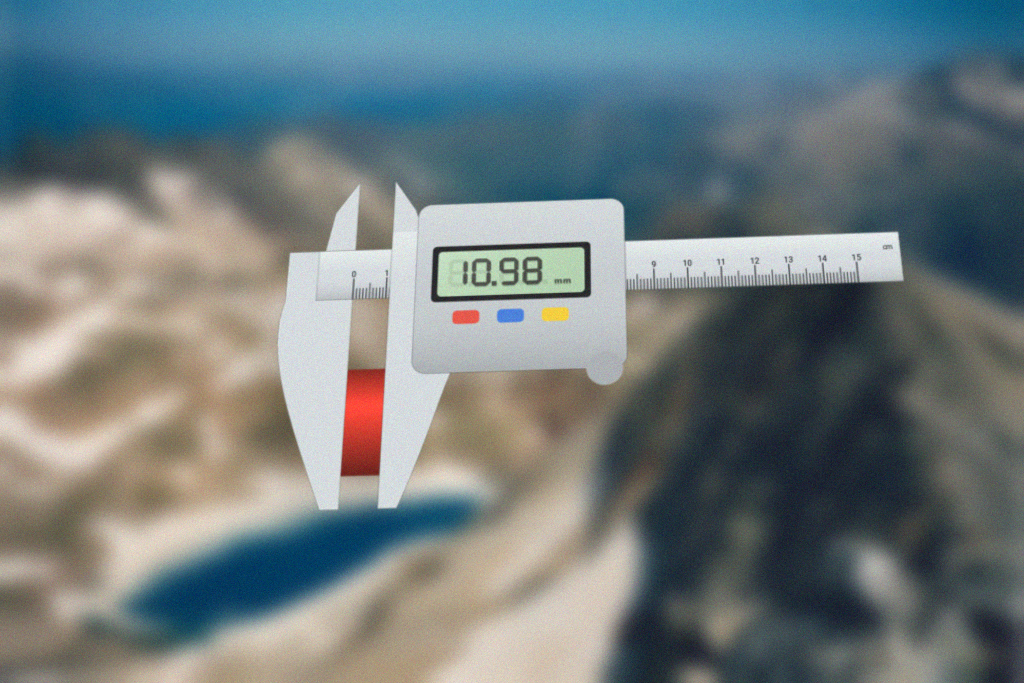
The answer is 10.98 mm
